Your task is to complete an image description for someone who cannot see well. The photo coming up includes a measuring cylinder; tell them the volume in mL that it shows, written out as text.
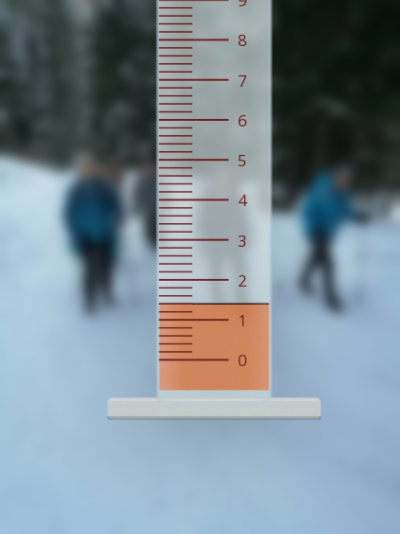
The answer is 1.4 mL
